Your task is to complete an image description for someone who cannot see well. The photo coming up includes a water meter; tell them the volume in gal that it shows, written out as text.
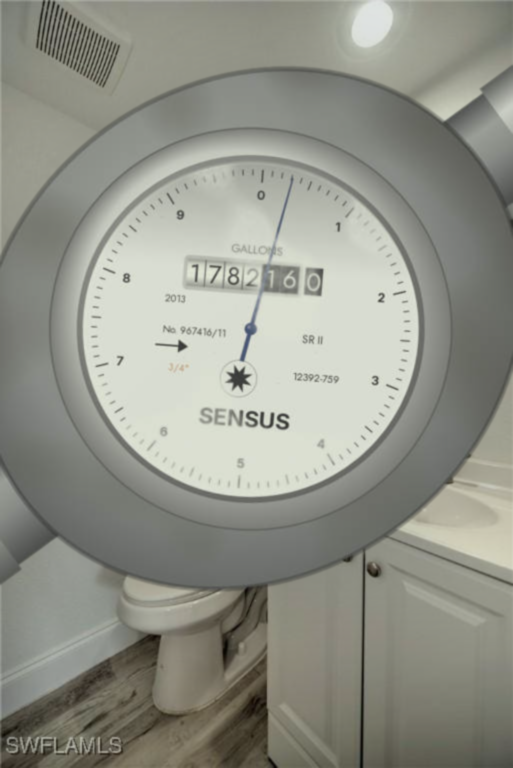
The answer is 1782160.3 gal
